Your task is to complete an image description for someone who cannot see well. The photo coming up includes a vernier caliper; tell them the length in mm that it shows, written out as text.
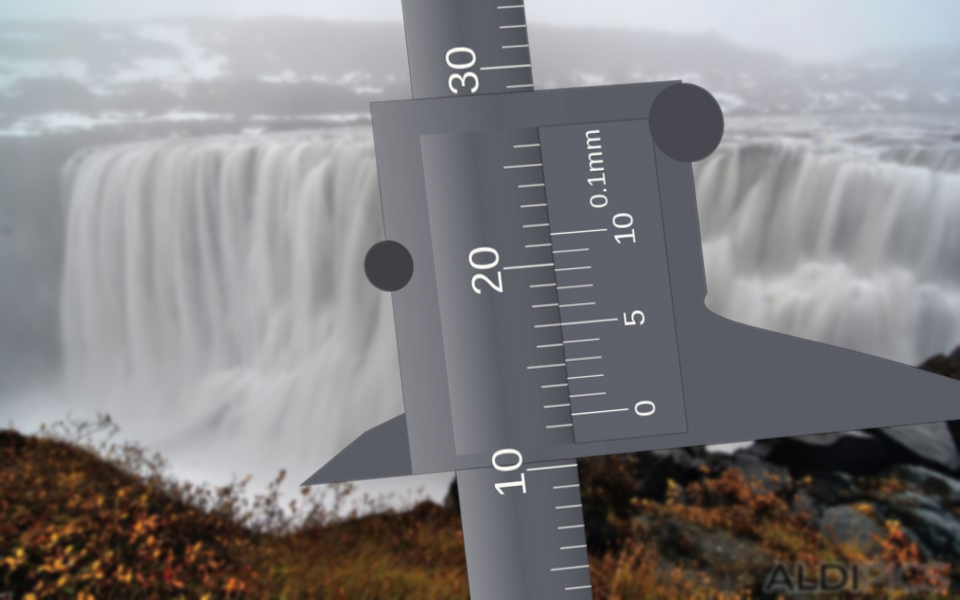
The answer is 12.5 mm
